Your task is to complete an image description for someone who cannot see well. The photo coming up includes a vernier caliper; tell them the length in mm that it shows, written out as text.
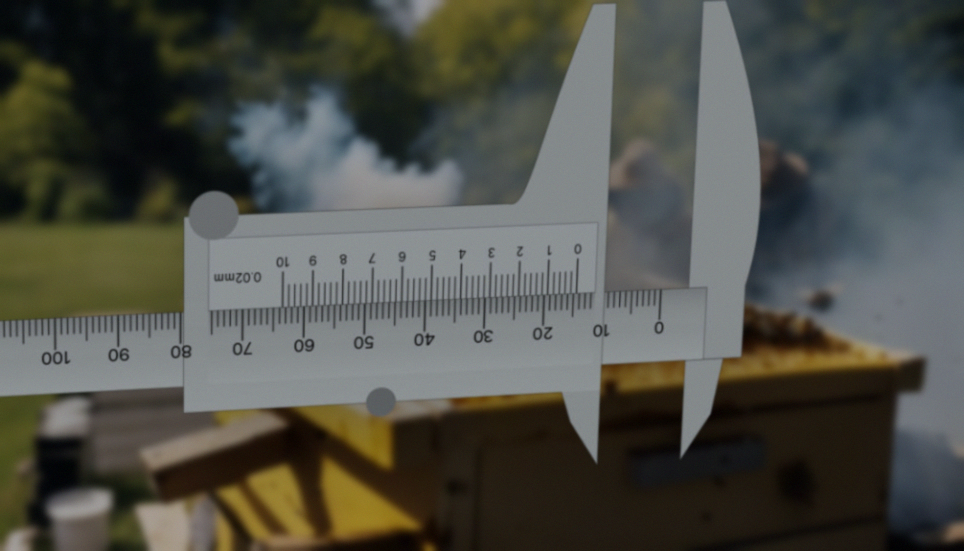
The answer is 14.5 mm
